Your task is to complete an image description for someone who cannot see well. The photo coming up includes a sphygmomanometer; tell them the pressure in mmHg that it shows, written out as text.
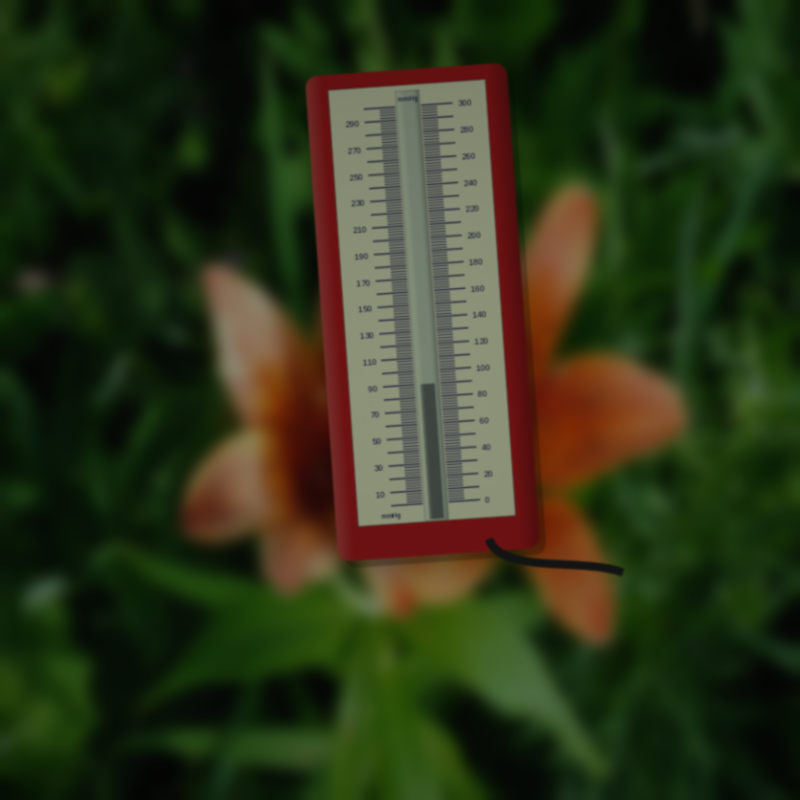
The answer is 90 mmHg
